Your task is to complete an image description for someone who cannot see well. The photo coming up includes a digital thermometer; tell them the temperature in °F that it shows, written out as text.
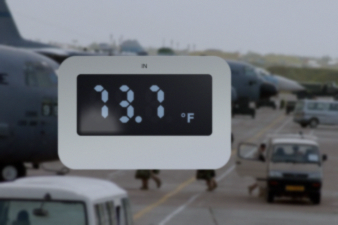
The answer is 73.7 °F
